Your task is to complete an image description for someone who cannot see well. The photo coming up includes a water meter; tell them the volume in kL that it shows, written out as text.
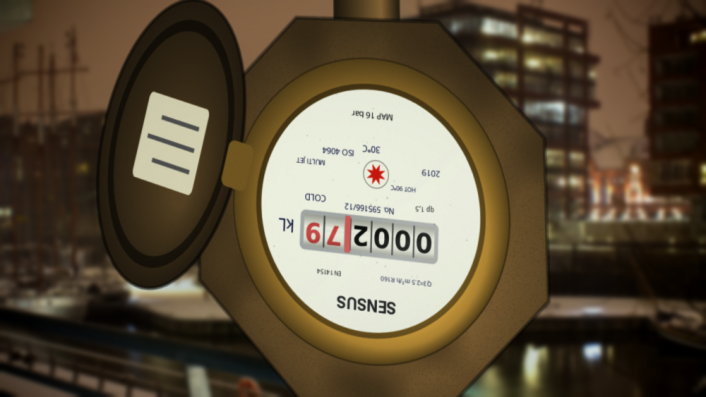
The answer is 2.79 kL
